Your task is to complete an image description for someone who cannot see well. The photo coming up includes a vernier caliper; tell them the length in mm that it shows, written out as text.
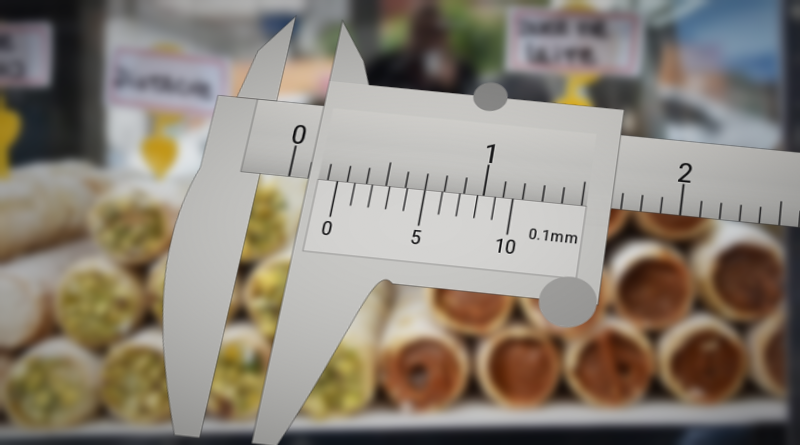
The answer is 2.5 mm
